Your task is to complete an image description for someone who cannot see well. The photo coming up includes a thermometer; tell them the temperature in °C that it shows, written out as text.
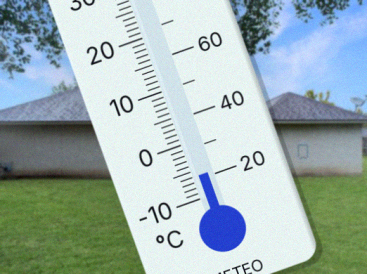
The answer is -6 °C
